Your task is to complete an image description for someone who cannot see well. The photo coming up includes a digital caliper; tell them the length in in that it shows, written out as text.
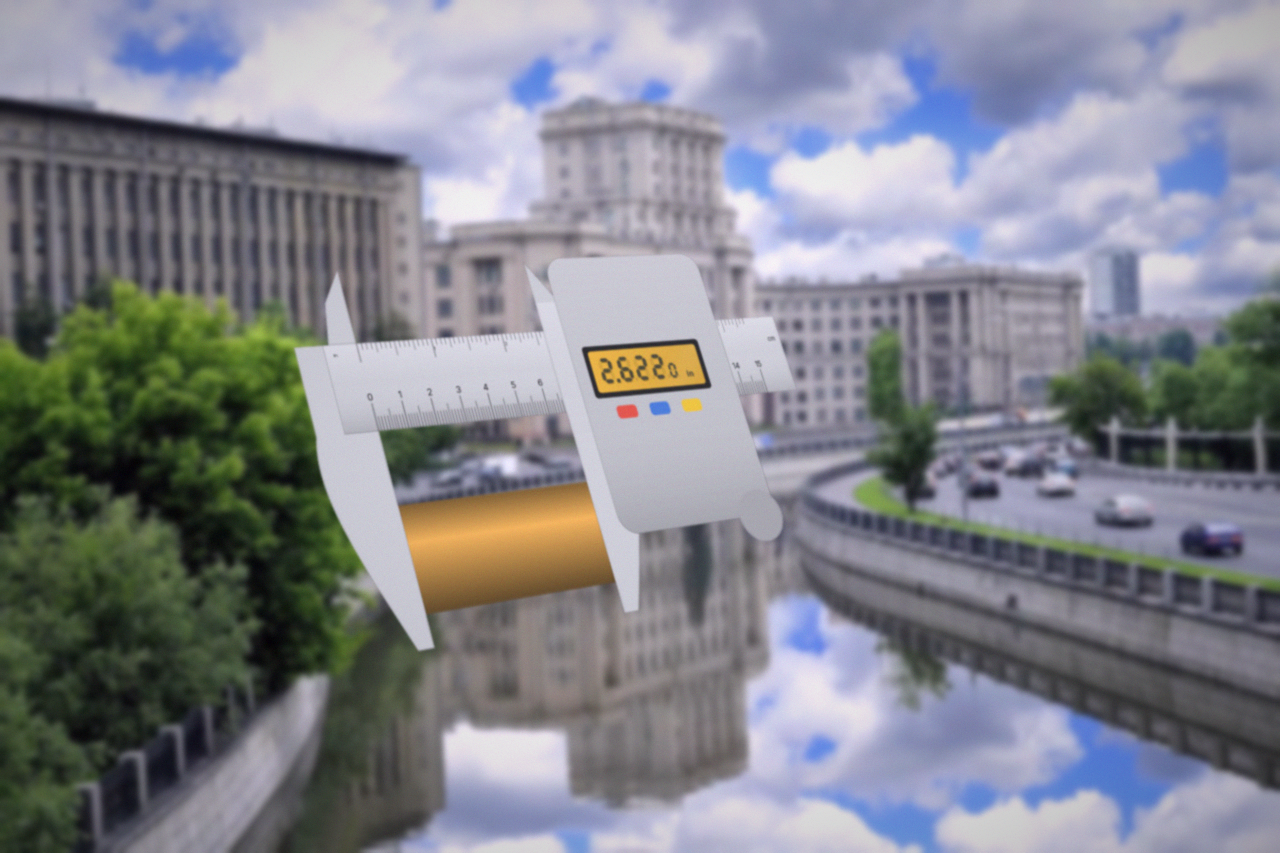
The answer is 2.6220 in
